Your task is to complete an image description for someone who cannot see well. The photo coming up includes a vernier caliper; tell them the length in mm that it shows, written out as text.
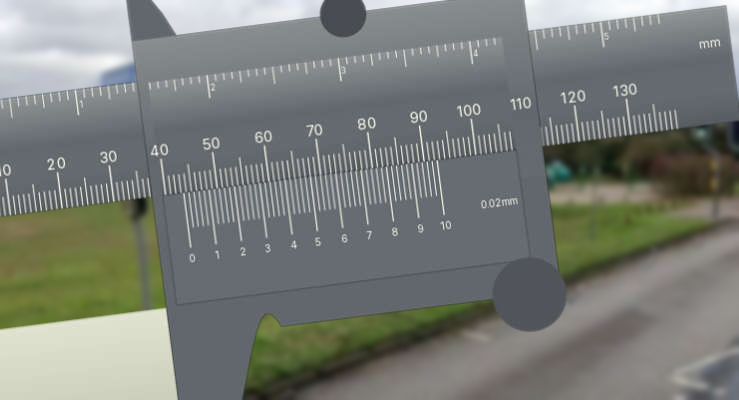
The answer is 43.5 mm
